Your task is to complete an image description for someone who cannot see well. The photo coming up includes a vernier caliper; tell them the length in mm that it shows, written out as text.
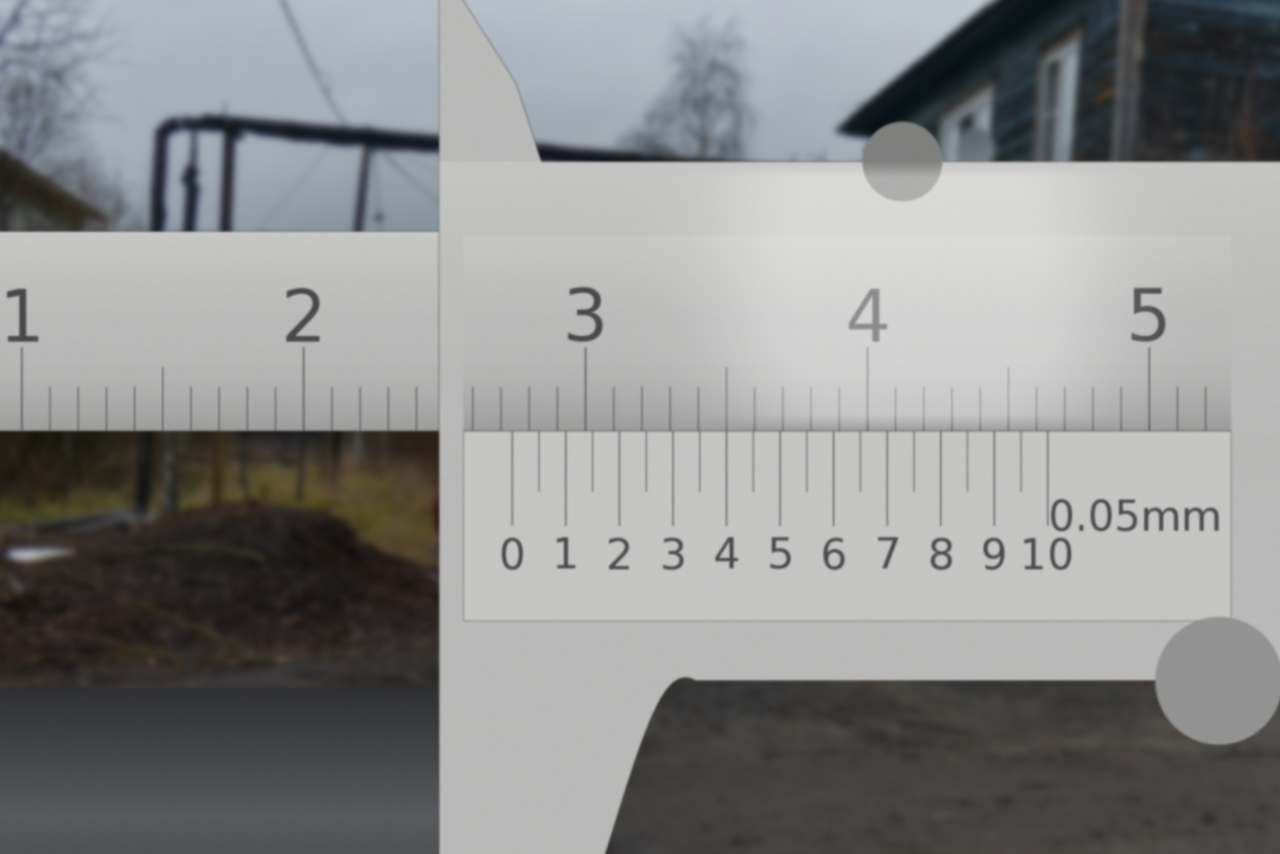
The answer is 27.4 mm
